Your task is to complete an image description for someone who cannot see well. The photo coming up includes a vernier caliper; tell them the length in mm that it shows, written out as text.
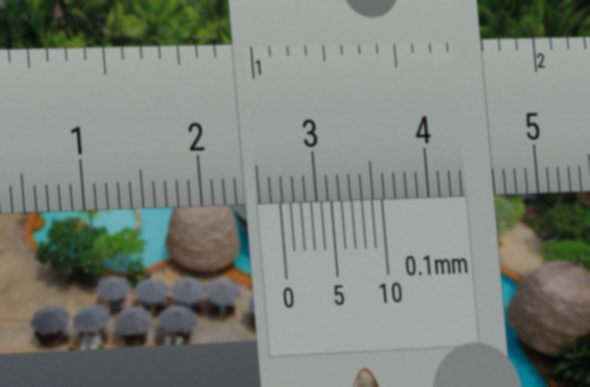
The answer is 26.8 mm
